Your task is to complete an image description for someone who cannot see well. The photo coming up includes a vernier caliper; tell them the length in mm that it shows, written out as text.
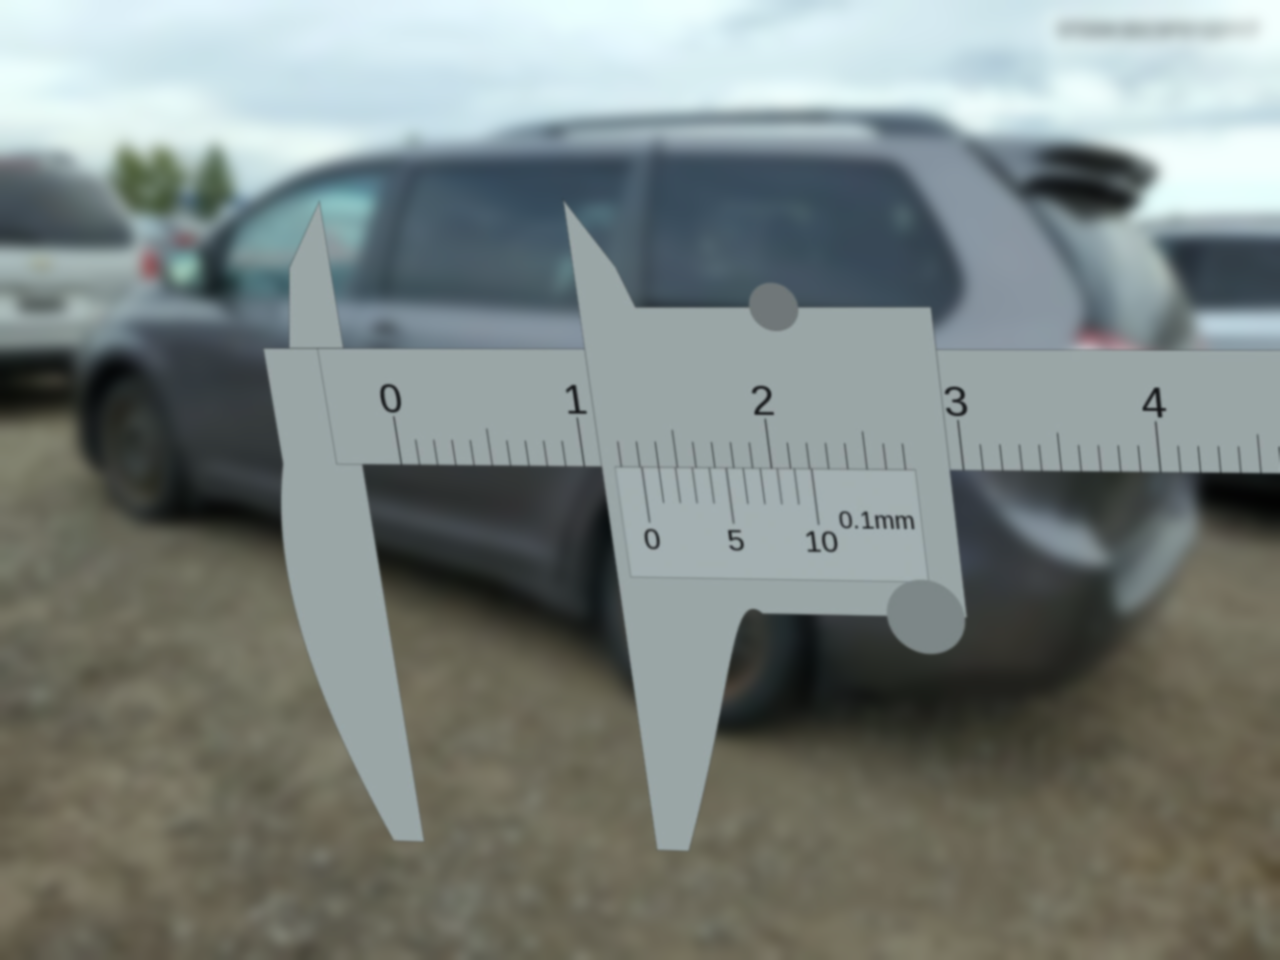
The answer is 13.1 mm
